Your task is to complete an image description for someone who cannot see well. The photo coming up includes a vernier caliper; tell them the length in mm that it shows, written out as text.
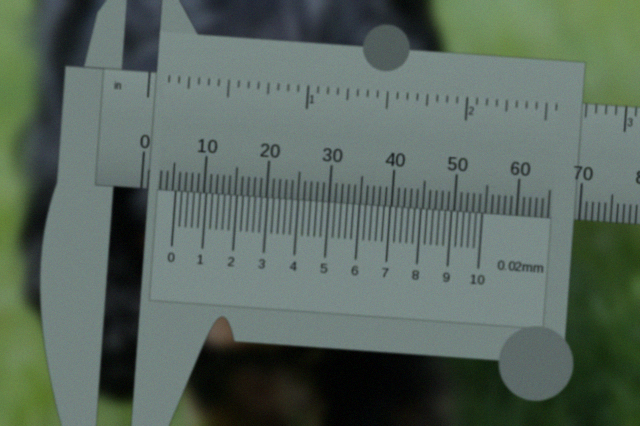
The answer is 5.5 mm
